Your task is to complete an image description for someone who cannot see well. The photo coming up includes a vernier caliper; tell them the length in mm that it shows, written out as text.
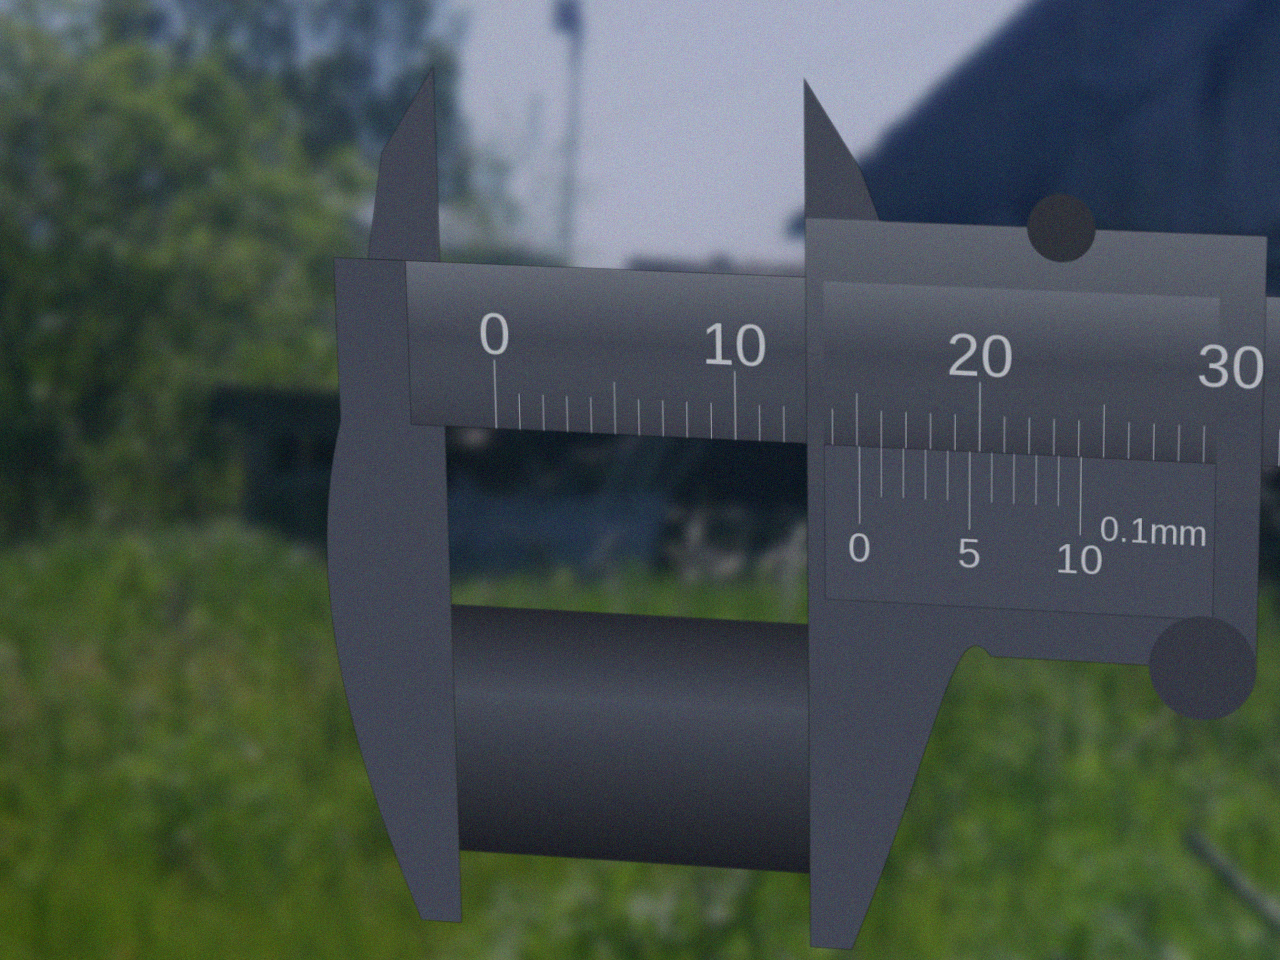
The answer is 15.1 mm
